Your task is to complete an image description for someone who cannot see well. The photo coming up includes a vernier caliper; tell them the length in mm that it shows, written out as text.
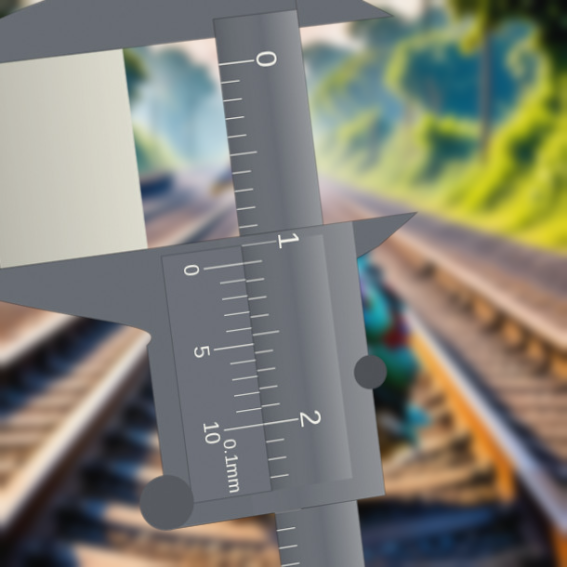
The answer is 11.0 mm
